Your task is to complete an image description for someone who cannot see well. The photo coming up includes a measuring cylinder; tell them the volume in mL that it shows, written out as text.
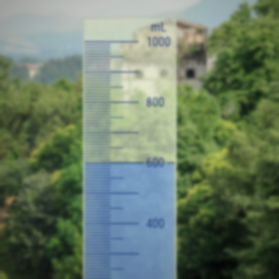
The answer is 600 mL
